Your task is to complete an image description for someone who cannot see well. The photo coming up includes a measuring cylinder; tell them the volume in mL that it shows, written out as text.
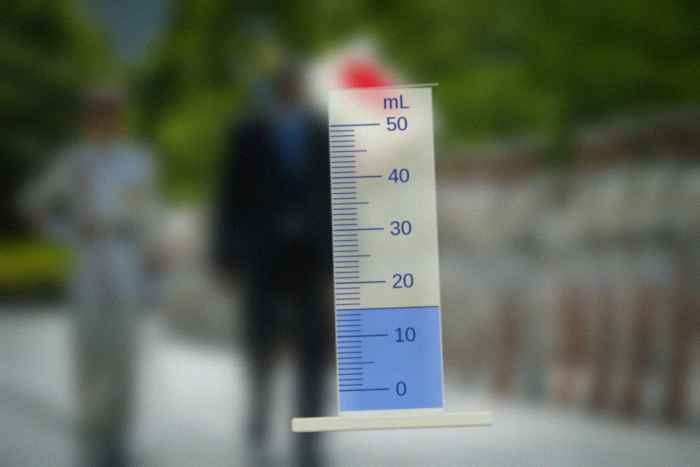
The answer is 15 mL
